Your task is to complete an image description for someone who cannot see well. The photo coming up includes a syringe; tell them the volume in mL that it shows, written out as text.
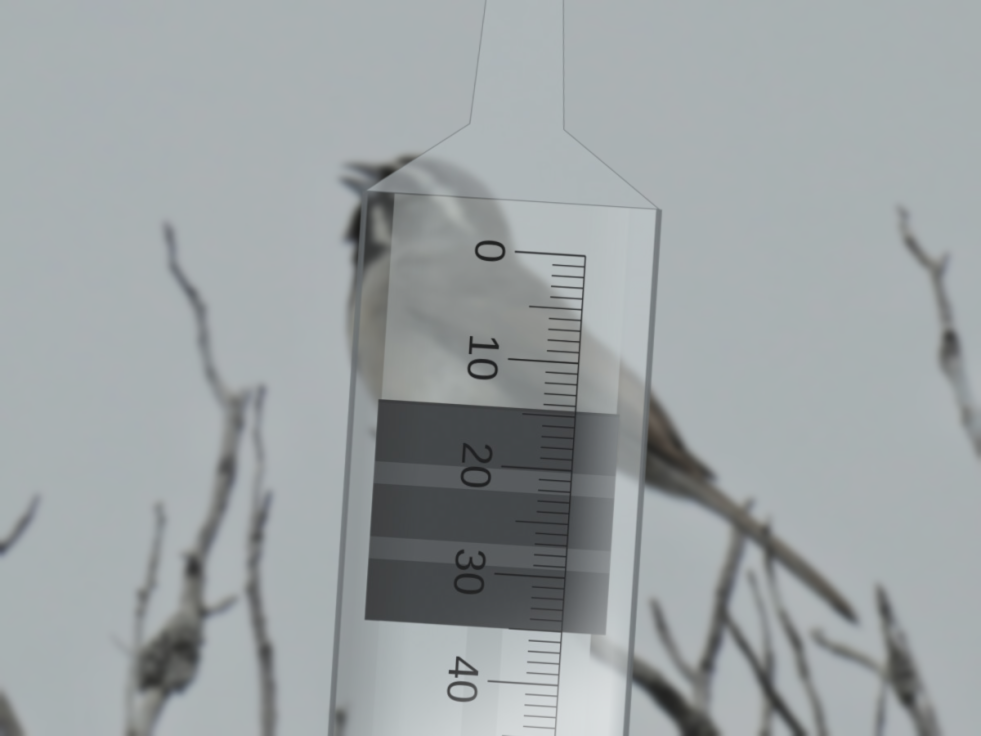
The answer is 14.5 mL
